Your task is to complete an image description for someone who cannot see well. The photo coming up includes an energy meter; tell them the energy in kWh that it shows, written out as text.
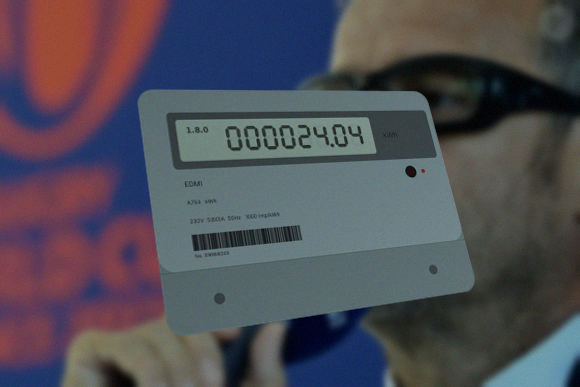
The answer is 24.04 kWh
